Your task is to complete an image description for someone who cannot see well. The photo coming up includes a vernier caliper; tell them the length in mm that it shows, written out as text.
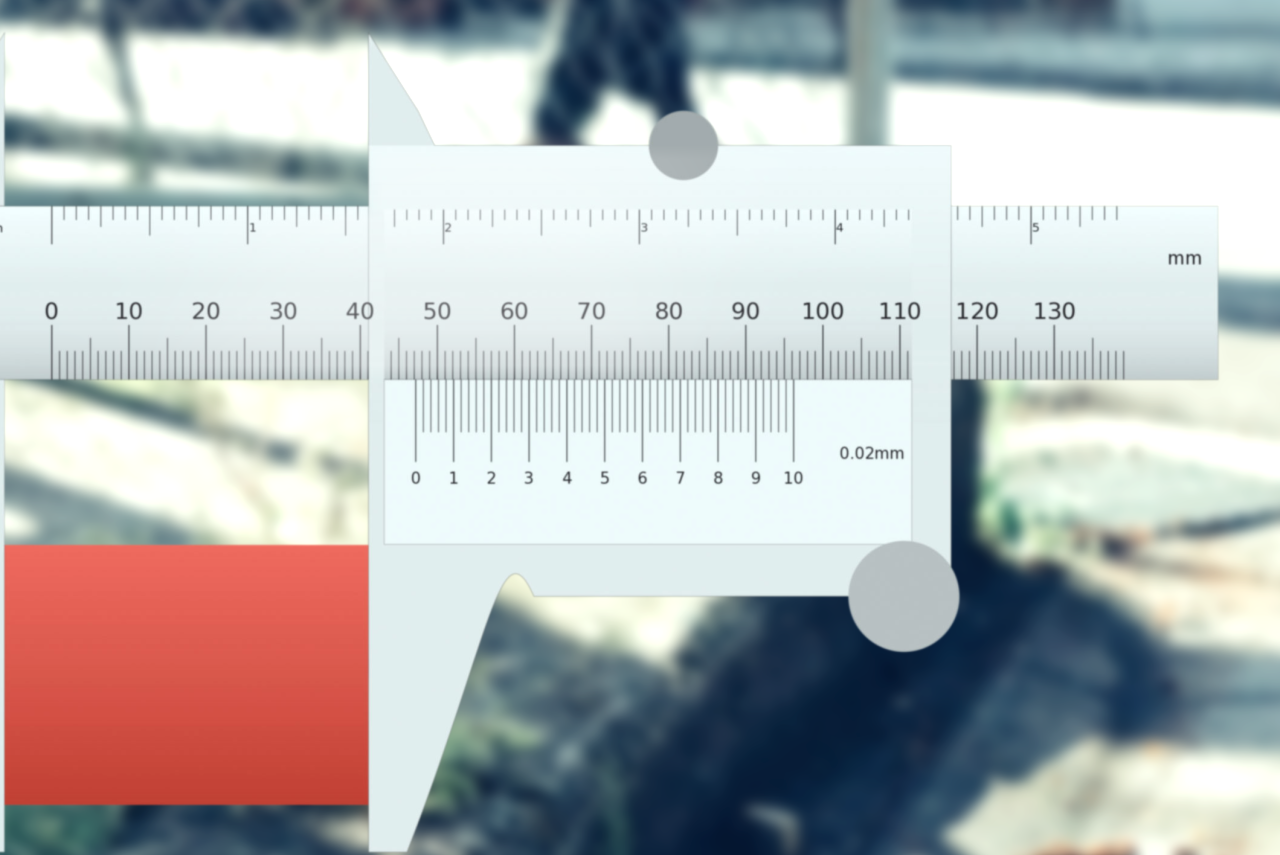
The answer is 47.2 mm
